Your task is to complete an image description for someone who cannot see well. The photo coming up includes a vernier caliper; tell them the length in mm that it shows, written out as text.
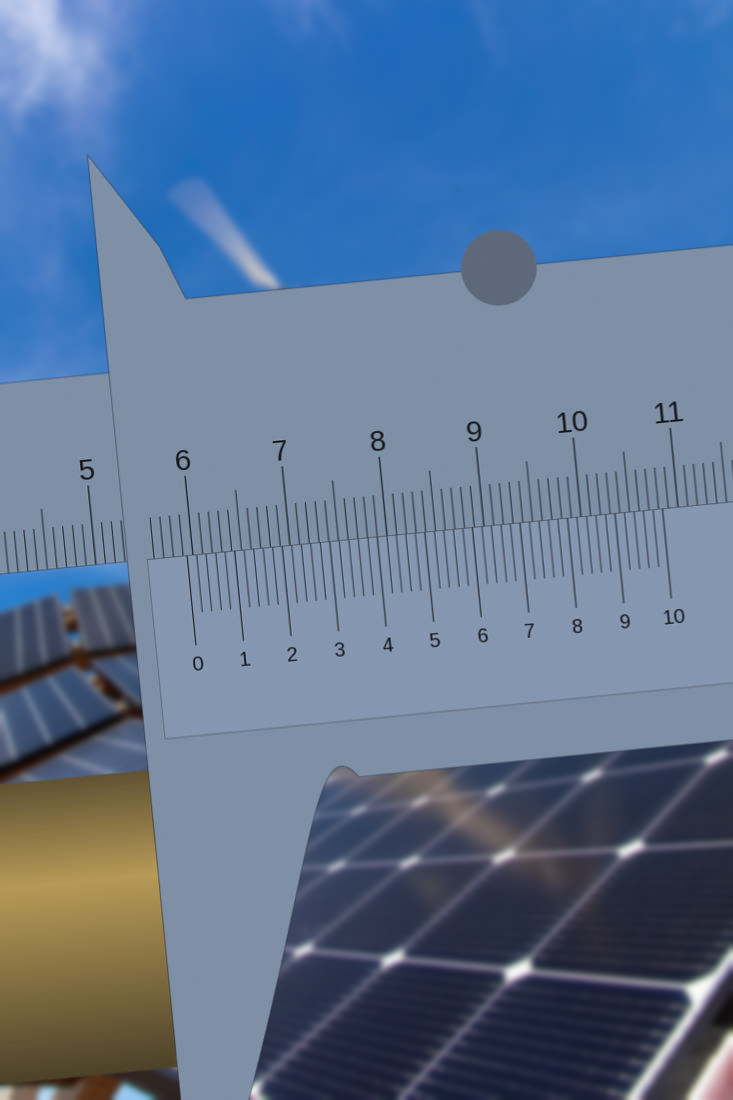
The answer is 59.4 mm
